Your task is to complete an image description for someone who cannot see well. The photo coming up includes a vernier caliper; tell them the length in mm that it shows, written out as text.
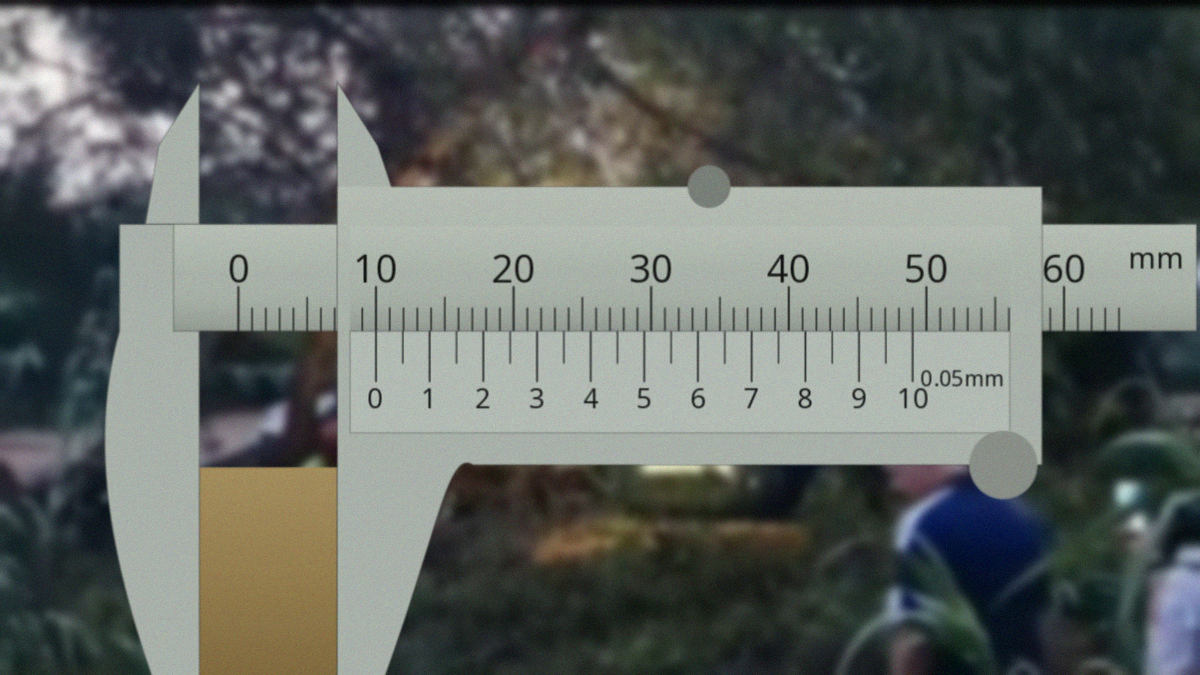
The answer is 10.0 mm
